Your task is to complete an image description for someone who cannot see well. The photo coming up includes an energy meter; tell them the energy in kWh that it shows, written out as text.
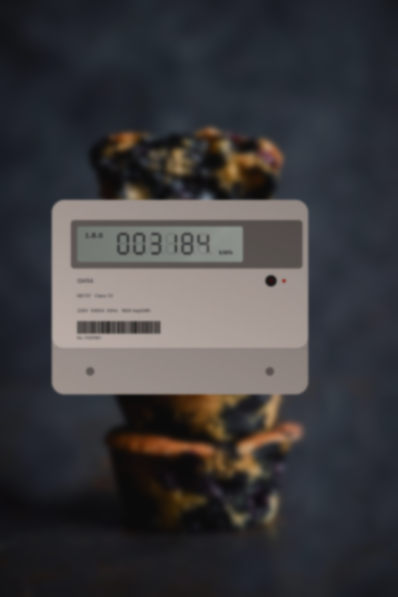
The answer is 3184 kWh
